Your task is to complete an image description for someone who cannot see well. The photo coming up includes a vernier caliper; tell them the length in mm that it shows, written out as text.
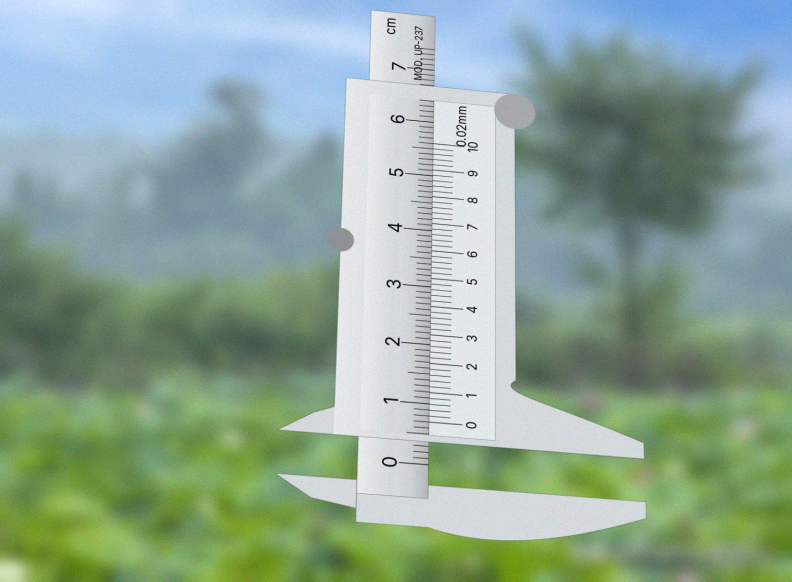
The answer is 7.0 mm
